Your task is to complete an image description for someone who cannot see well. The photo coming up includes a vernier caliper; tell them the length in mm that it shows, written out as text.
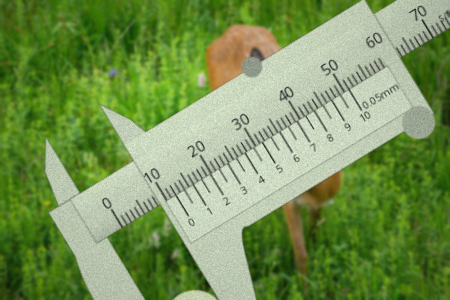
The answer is 12.0 mm
